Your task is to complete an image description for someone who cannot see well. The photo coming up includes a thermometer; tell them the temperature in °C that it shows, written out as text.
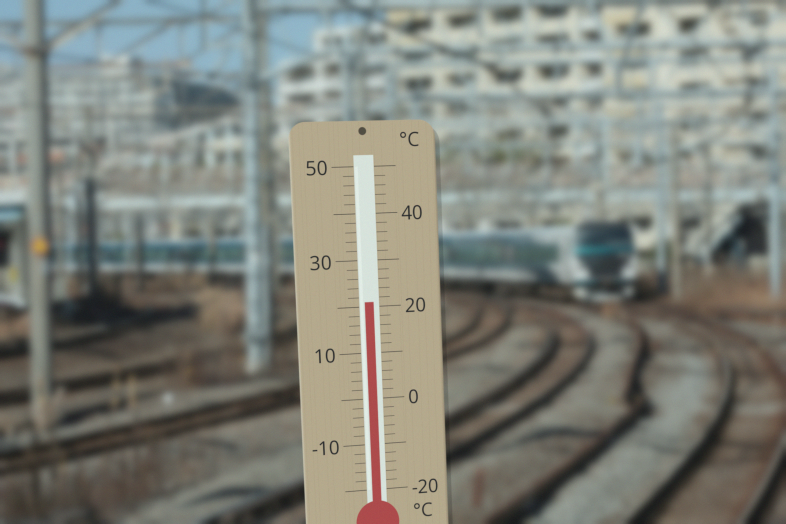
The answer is 21 °C
